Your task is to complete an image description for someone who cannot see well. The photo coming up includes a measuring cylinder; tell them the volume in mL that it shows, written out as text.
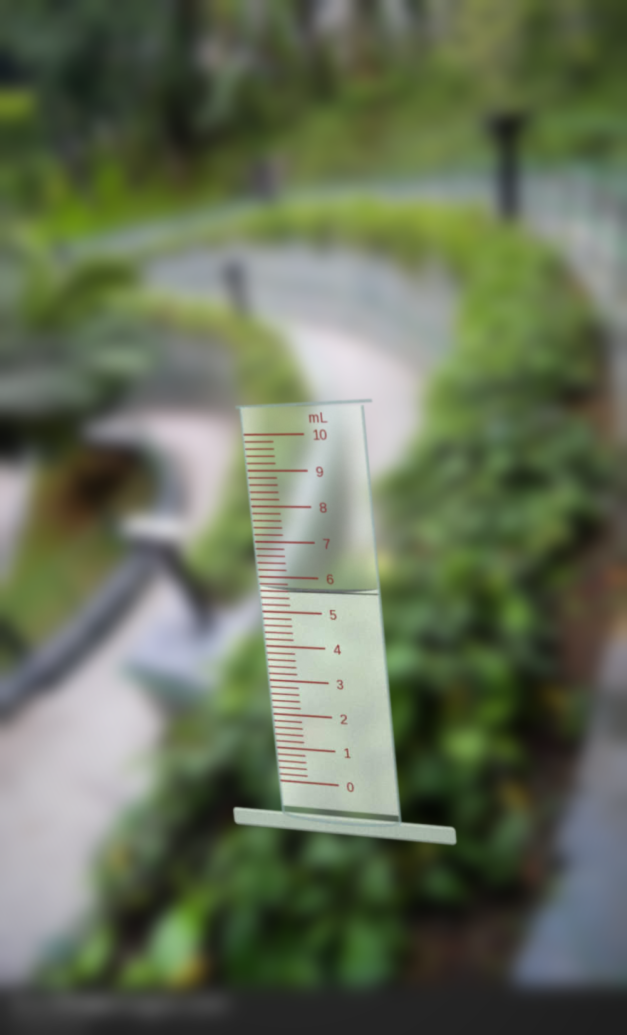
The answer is 5.6 mL
